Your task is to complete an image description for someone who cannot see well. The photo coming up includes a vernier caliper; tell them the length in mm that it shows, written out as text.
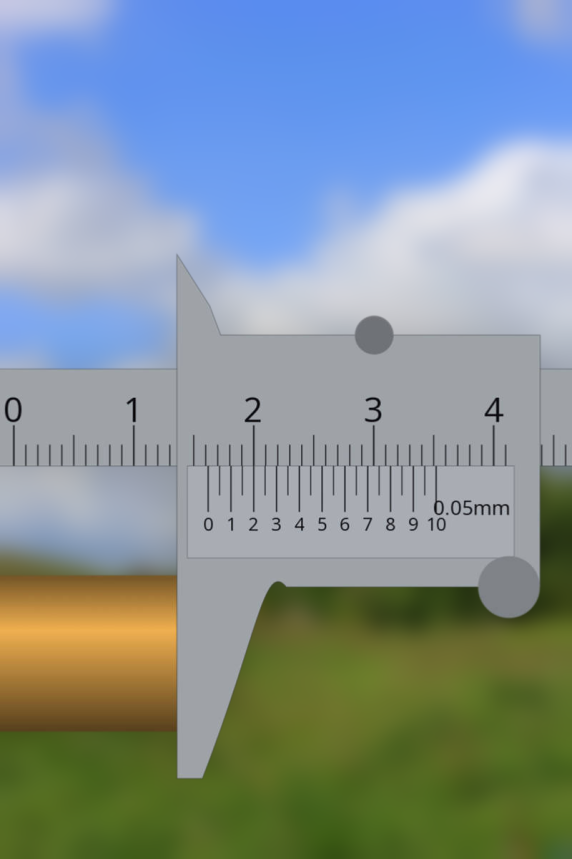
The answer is 16.2 mm
